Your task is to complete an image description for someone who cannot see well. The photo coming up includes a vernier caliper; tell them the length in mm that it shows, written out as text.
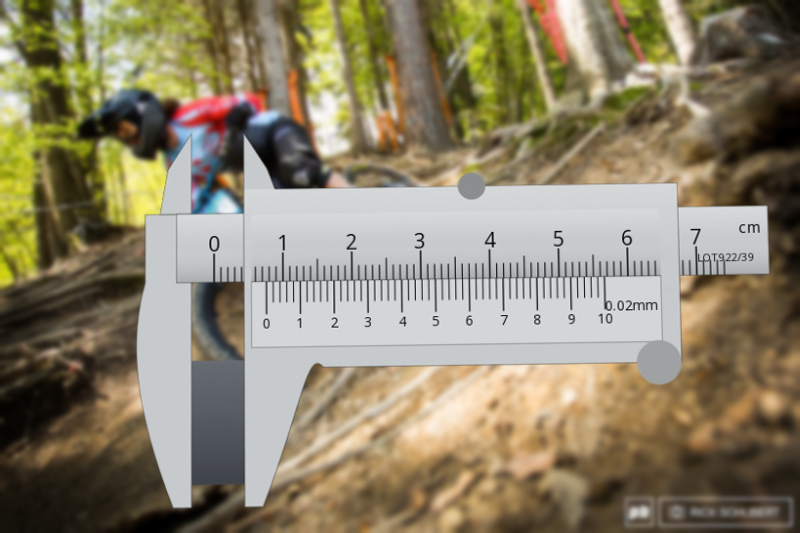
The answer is 7.6 mm
